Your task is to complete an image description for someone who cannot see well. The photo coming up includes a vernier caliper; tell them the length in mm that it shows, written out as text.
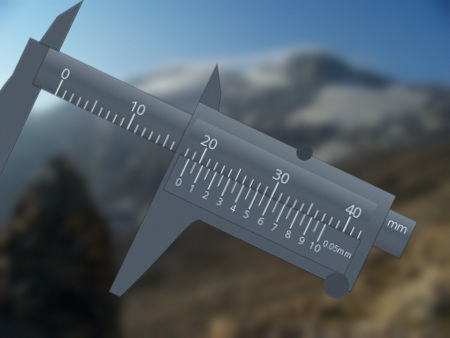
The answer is 18.6 mm
